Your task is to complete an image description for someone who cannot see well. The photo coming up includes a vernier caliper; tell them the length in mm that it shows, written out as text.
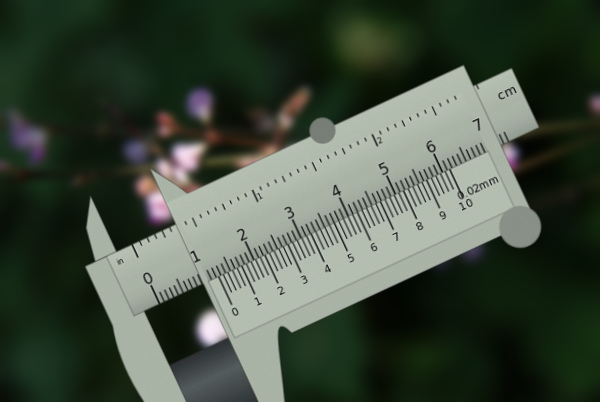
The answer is 12.5 mm
